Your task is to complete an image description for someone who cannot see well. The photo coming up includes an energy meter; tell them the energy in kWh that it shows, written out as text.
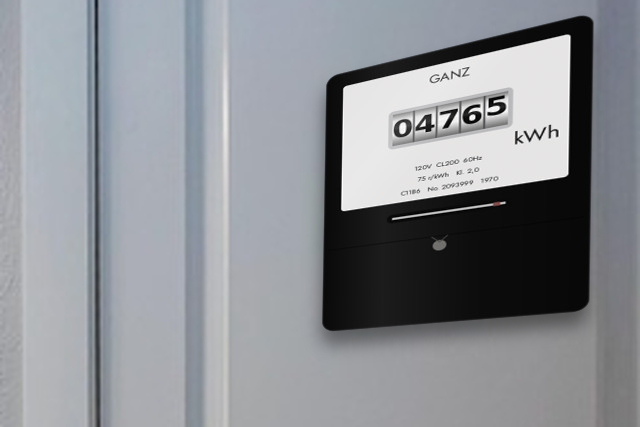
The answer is 4765 kWh
